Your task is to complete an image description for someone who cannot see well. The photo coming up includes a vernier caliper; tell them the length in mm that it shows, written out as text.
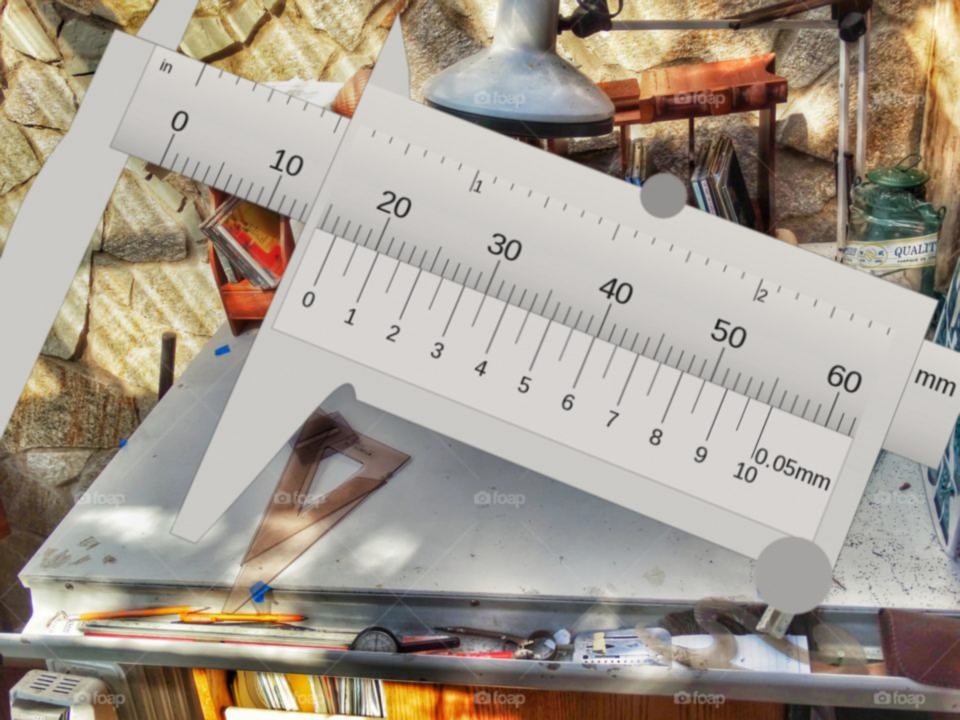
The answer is 16.4 mm
